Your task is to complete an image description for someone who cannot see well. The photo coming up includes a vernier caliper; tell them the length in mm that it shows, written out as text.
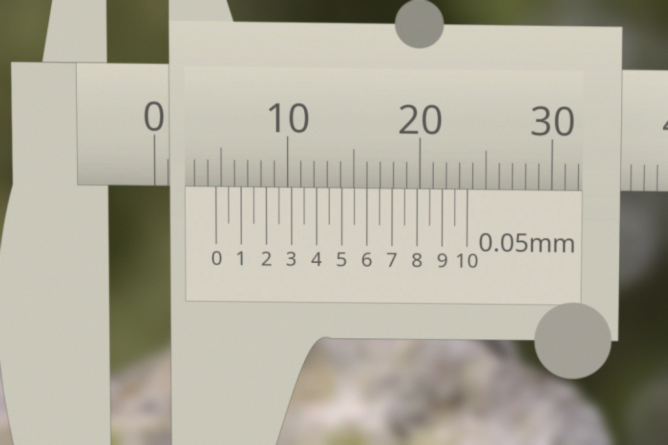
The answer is 4.6 mm
